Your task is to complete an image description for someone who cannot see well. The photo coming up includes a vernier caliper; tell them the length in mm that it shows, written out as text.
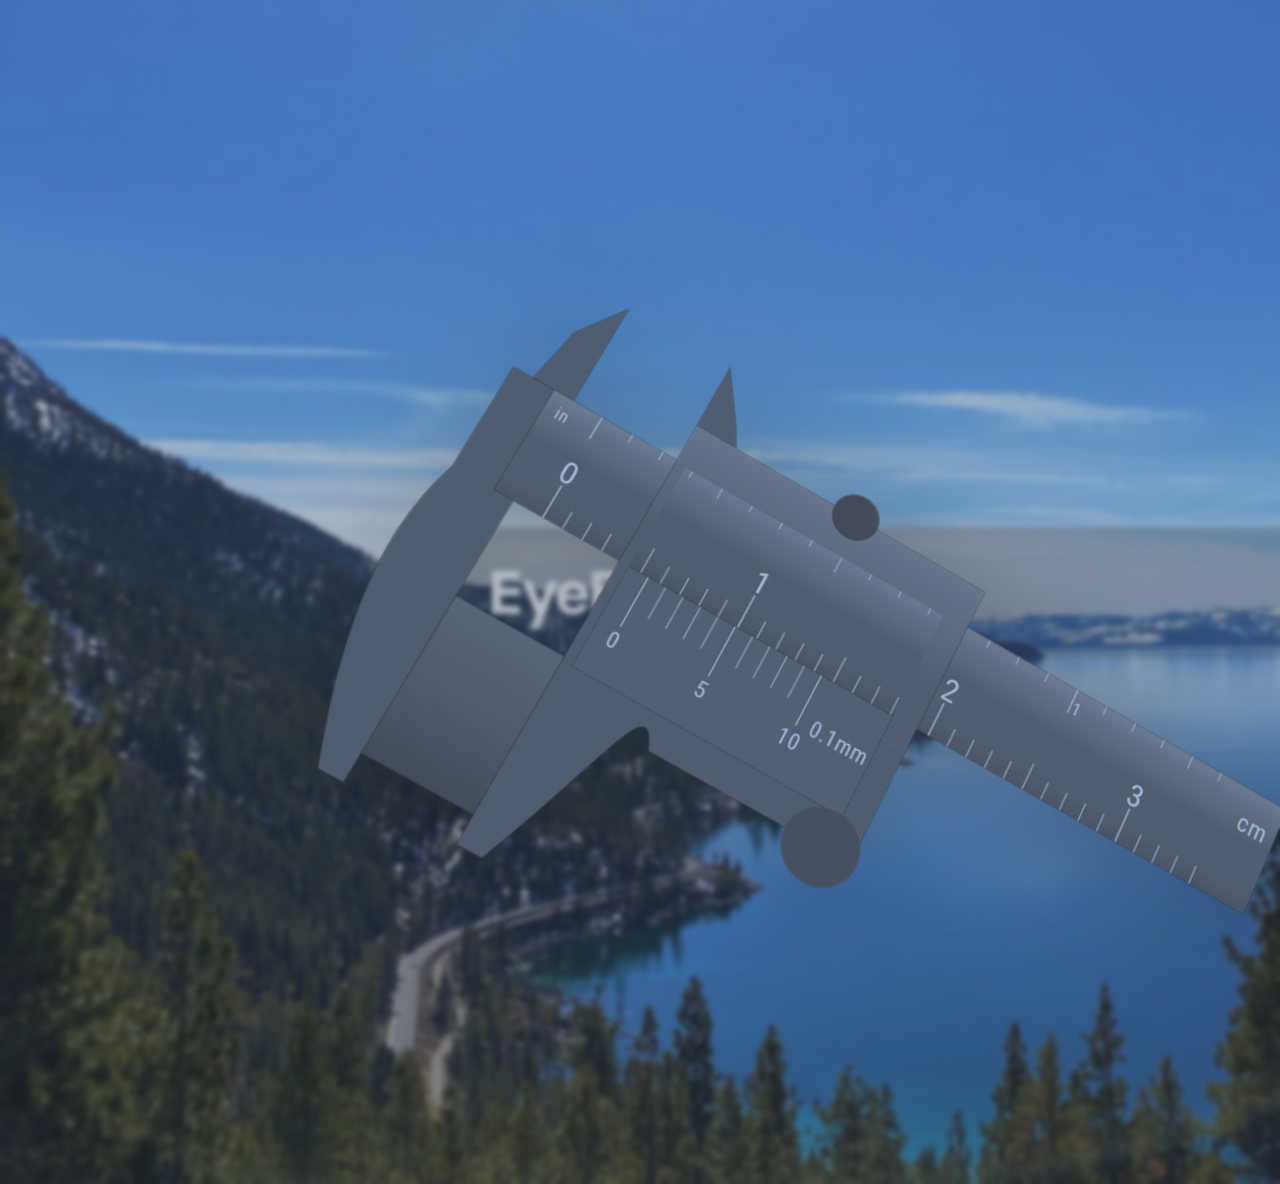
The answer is 5.4 mm
